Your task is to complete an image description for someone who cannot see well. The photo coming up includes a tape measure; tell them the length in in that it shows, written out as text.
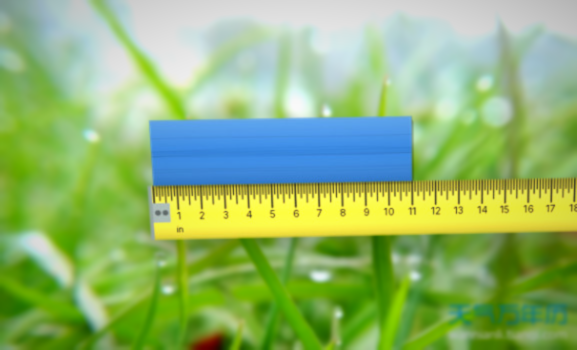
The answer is 11 in
